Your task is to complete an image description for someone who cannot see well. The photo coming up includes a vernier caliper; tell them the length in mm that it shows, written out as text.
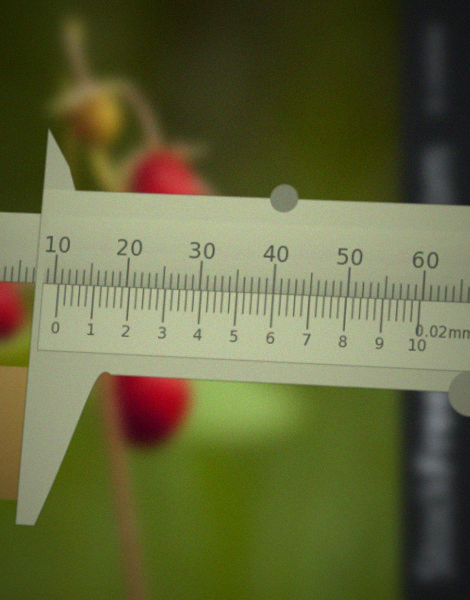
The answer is 10.6 mm
